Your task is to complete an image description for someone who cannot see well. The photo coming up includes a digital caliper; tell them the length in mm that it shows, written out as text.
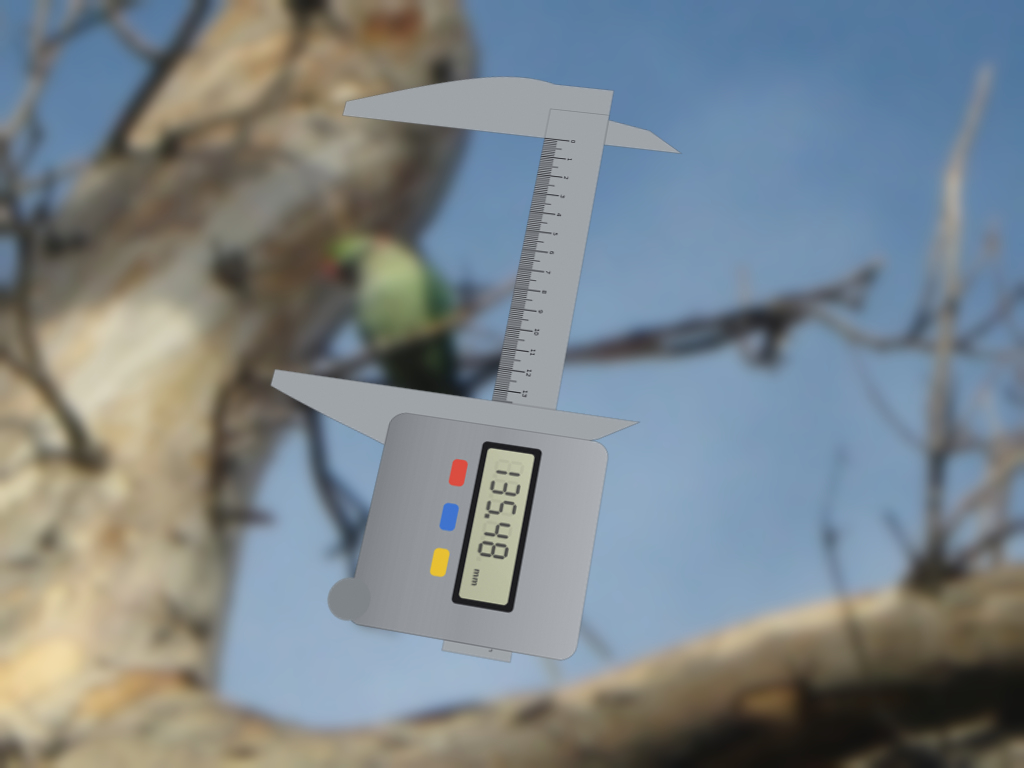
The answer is 135.48 mm
